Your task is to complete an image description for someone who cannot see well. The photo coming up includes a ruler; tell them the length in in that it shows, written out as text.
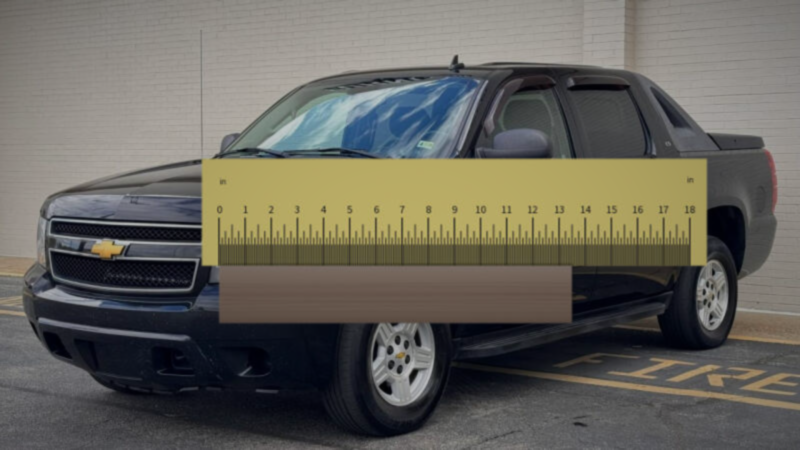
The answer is 13.5 in
